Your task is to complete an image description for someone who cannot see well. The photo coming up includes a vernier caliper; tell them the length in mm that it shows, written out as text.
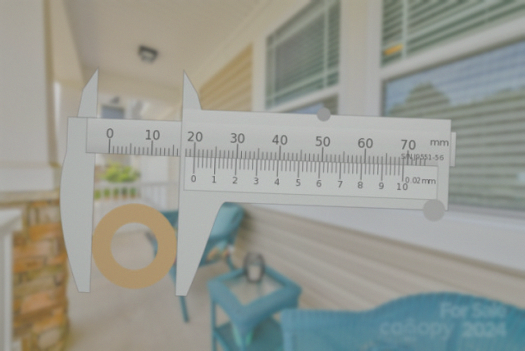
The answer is 20.0 mm
